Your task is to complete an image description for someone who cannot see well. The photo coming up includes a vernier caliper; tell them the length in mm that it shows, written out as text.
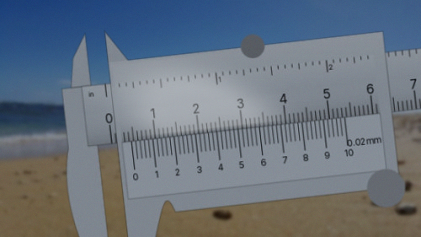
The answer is 4.5 mm
